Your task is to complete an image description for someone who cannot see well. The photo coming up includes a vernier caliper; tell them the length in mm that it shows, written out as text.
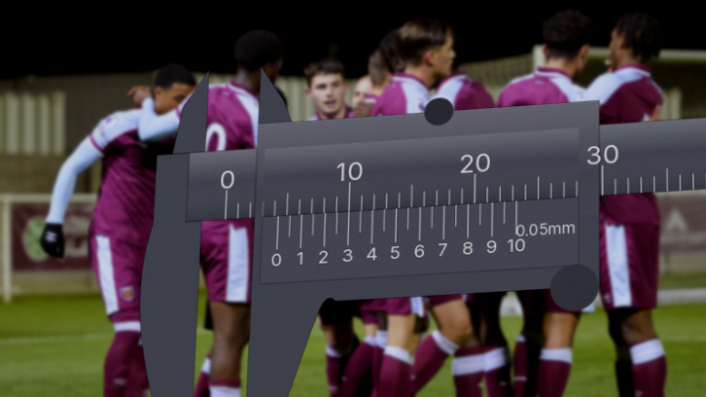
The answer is 4.3 mm
